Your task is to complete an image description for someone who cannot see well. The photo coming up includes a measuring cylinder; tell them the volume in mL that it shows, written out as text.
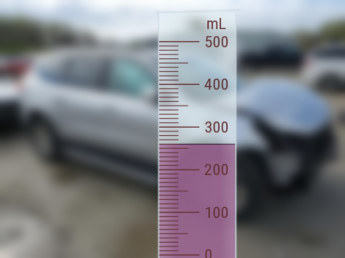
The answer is 260 mL
